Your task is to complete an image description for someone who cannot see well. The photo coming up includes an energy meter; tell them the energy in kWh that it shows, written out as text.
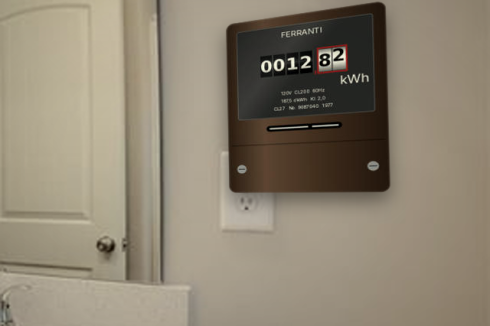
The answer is 12.82 kWh
